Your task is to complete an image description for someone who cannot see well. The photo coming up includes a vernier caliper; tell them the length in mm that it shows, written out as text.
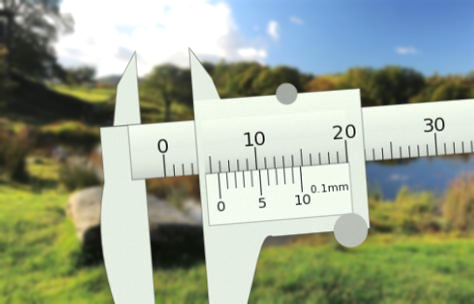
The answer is 5.8 mm
